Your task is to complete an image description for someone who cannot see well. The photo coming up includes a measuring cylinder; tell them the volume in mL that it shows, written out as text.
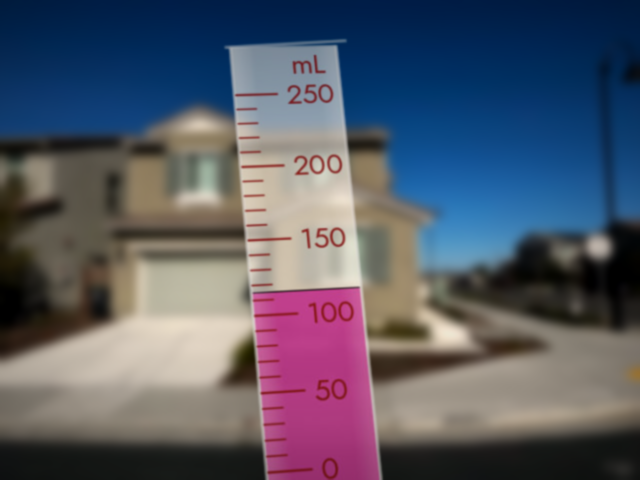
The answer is 115 mL
